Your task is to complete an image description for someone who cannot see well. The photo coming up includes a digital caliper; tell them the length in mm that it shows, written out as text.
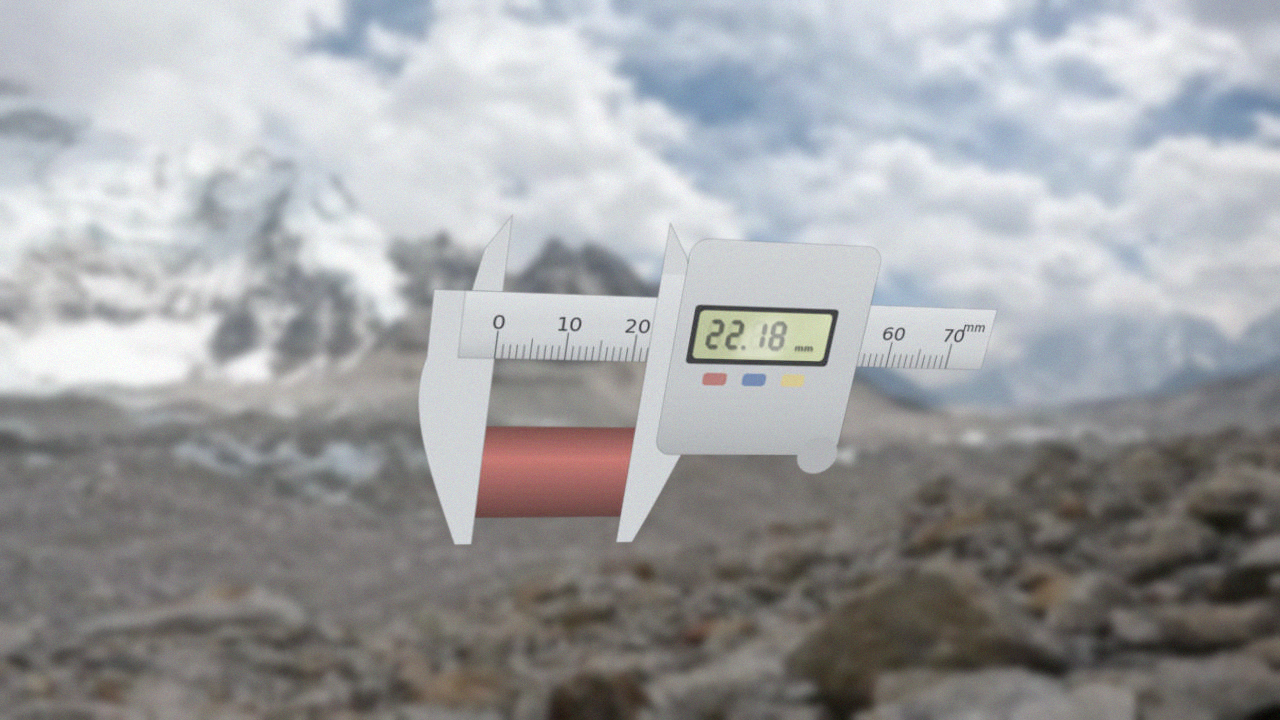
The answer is 22.18 mm
